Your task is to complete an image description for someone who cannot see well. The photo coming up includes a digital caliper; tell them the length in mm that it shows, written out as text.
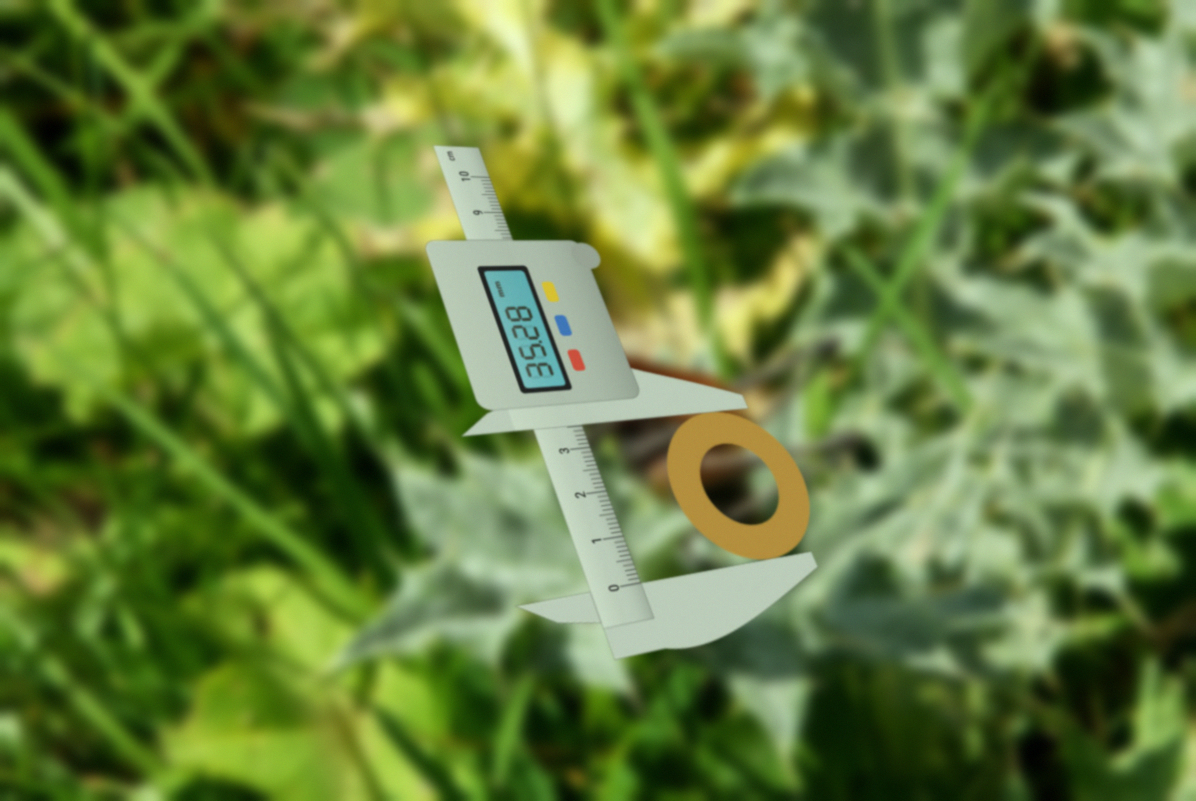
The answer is 35.28 mm
